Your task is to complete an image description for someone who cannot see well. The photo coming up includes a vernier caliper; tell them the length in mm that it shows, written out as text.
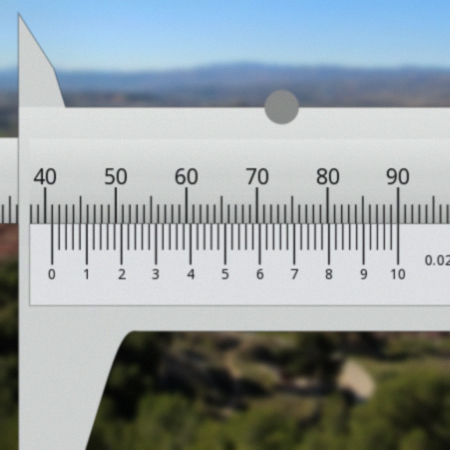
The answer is 41.0 mm
